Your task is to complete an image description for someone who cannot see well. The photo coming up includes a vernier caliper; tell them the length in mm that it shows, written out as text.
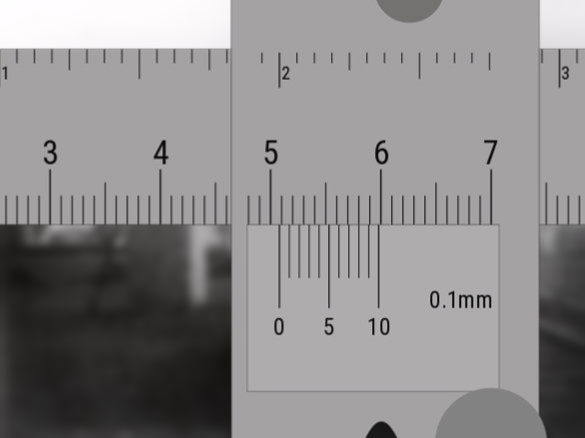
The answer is 50.8 mm
